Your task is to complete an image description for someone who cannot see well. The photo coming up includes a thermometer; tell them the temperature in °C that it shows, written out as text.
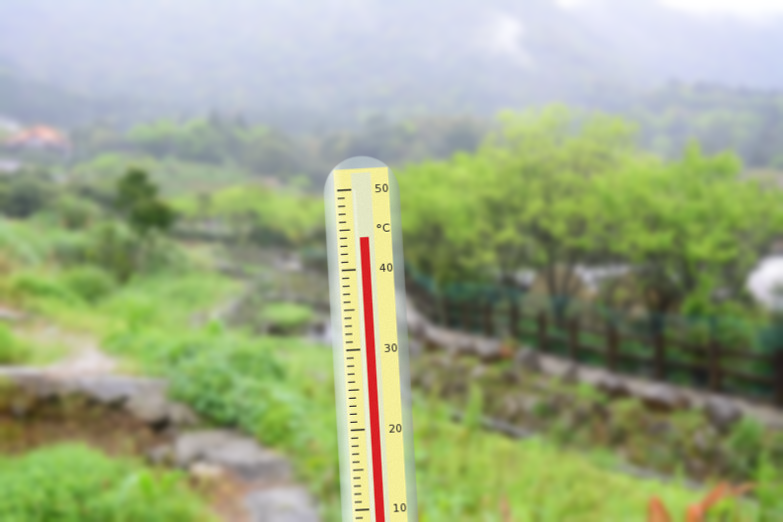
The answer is 44 °C
